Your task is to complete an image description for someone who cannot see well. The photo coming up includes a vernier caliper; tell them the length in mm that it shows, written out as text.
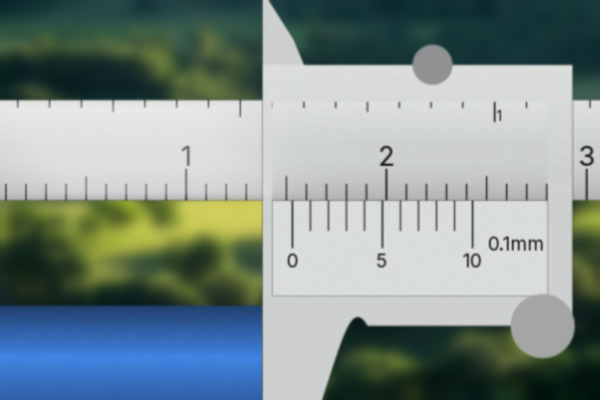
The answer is 15.3 mm
